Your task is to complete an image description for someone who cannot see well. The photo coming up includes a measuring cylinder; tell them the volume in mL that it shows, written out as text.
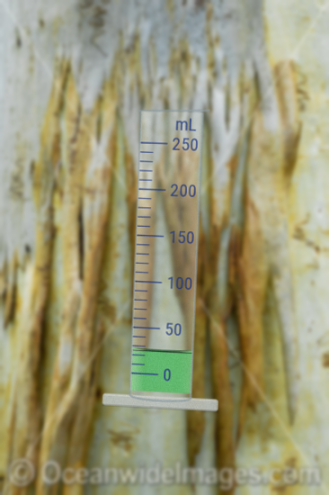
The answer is 25 mL
